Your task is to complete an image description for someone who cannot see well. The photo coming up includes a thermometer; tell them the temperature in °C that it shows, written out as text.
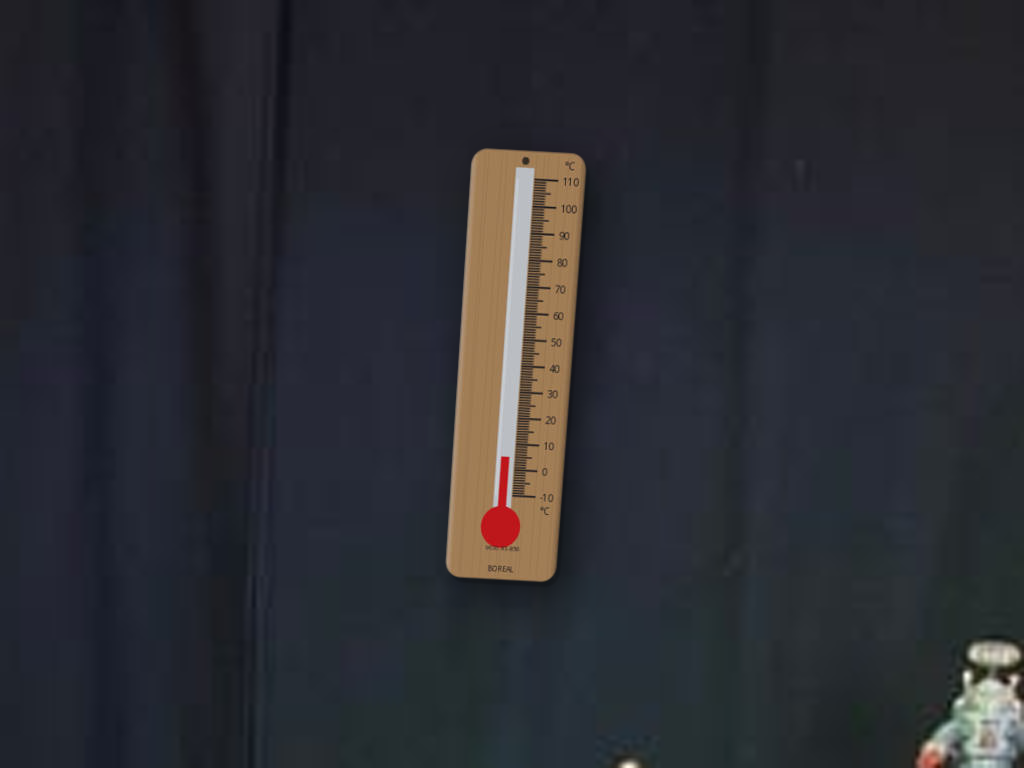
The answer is 5 °C
